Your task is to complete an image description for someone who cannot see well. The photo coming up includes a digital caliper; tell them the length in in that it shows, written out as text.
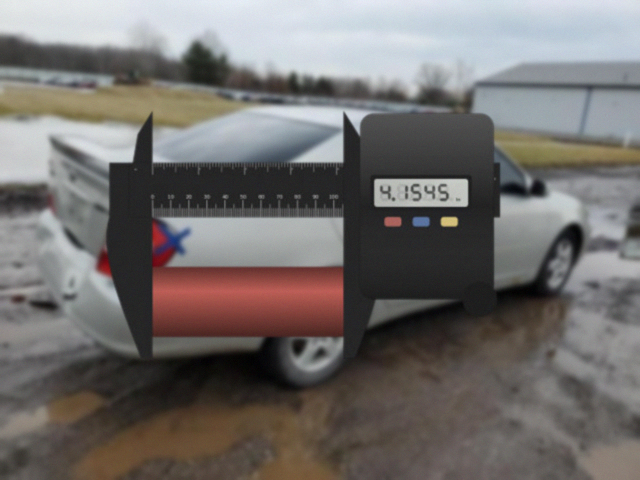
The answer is 4.1545 in
